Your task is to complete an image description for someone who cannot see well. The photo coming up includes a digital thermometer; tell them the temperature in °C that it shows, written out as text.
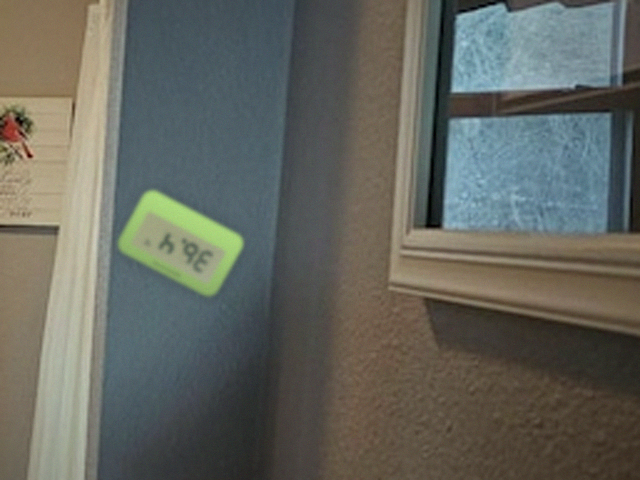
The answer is 36.4 °C
